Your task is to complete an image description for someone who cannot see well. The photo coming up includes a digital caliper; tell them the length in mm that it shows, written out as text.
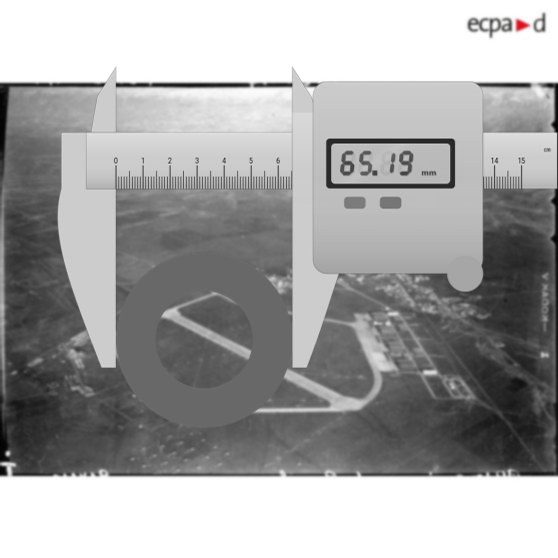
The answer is 65.19 mm
